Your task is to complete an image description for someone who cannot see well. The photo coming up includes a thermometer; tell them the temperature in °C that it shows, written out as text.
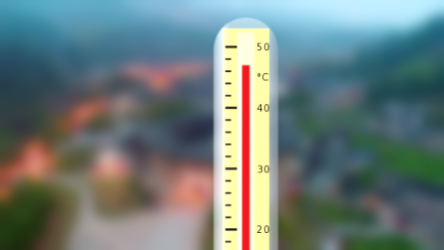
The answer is 47 °C
